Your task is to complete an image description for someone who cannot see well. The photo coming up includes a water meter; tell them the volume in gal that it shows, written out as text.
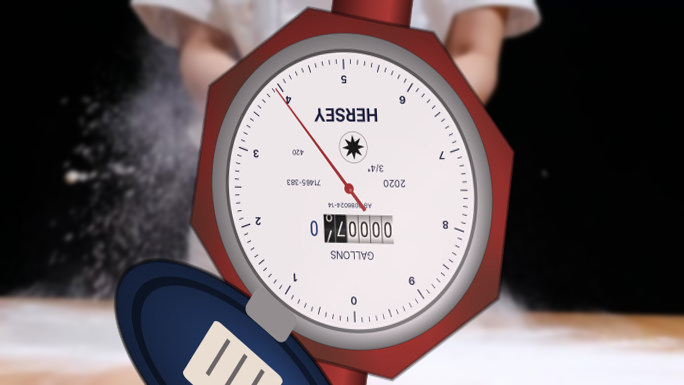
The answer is 773.9 gal
